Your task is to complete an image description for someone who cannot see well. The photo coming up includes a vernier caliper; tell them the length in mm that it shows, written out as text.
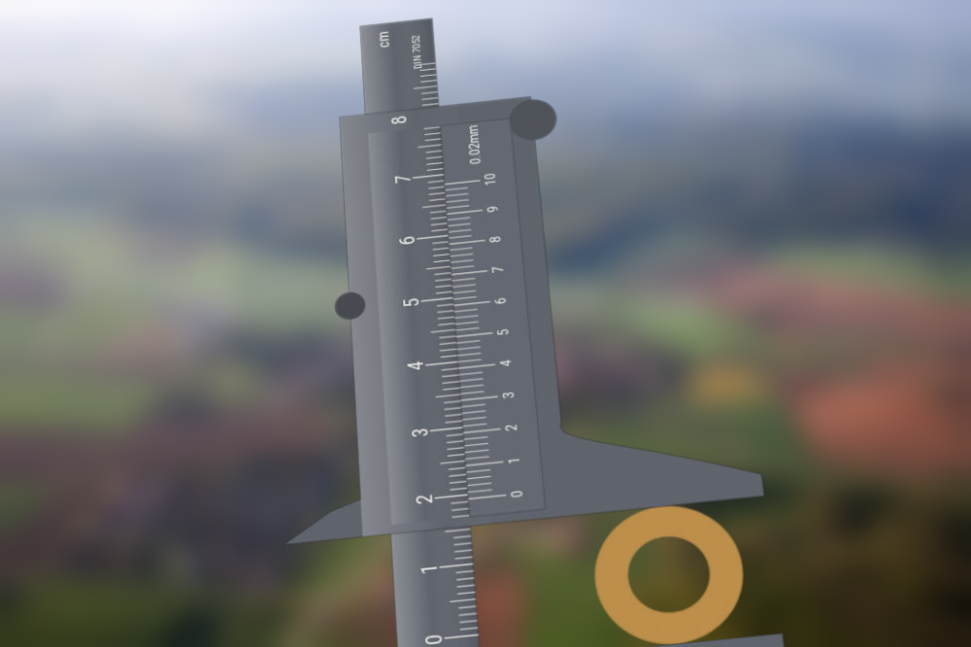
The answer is 19.4 mm
